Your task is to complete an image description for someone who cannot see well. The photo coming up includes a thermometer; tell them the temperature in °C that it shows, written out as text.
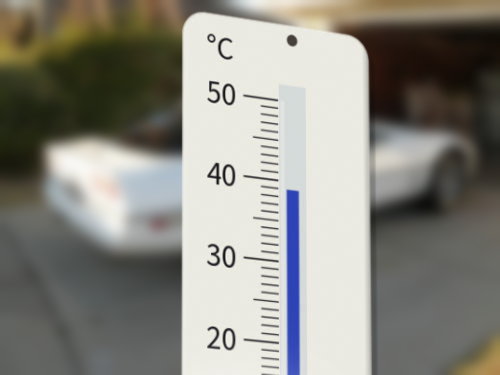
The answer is 39 °C
